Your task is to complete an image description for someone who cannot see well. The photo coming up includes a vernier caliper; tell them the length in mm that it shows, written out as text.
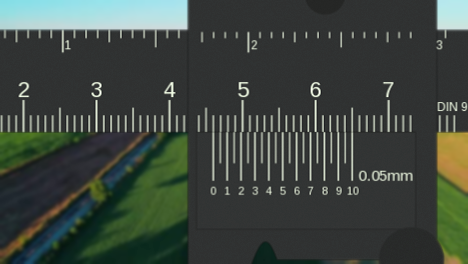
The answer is 46.0 mm
